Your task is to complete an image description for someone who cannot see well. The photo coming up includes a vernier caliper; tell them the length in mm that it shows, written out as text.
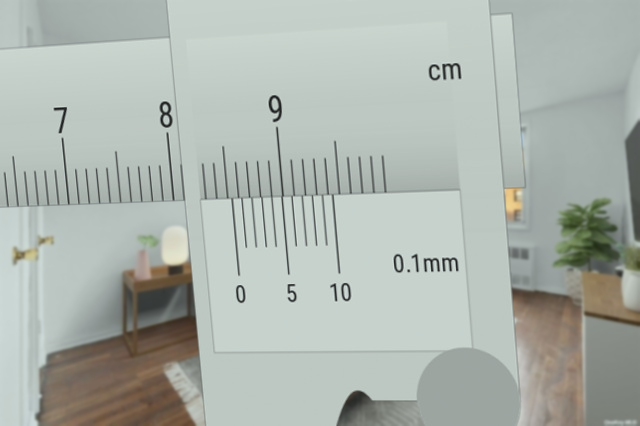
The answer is 85.4 mm
